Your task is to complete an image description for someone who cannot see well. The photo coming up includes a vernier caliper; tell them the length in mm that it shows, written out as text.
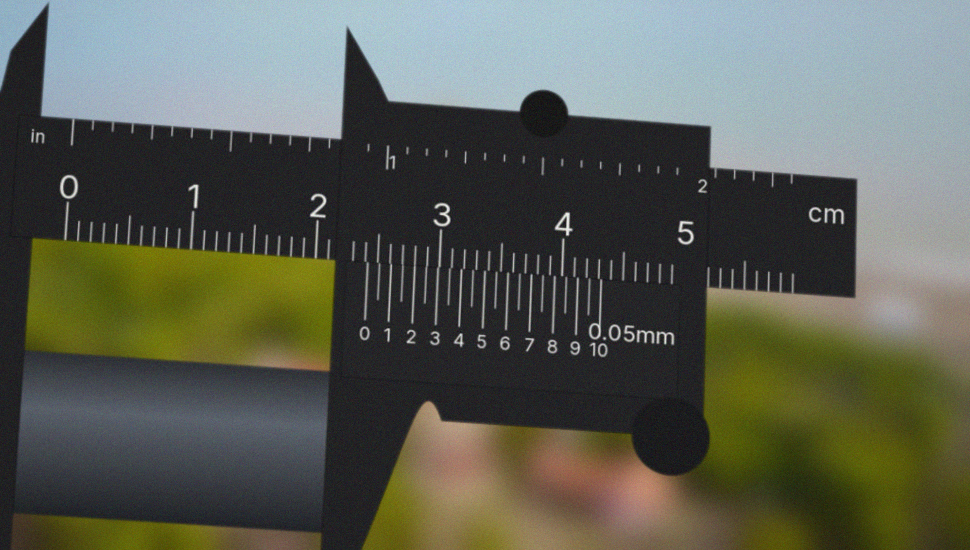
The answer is 24.2 mm
